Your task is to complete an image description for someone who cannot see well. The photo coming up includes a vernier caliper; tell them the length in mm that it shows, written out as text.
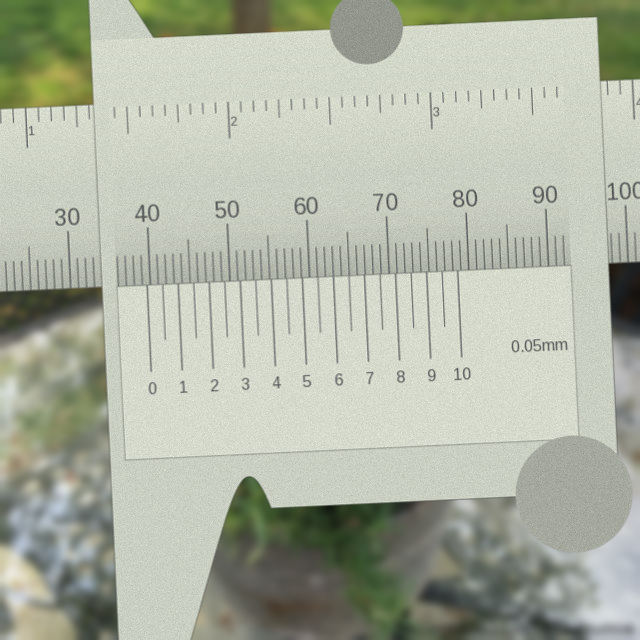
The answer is 39.6 mm
